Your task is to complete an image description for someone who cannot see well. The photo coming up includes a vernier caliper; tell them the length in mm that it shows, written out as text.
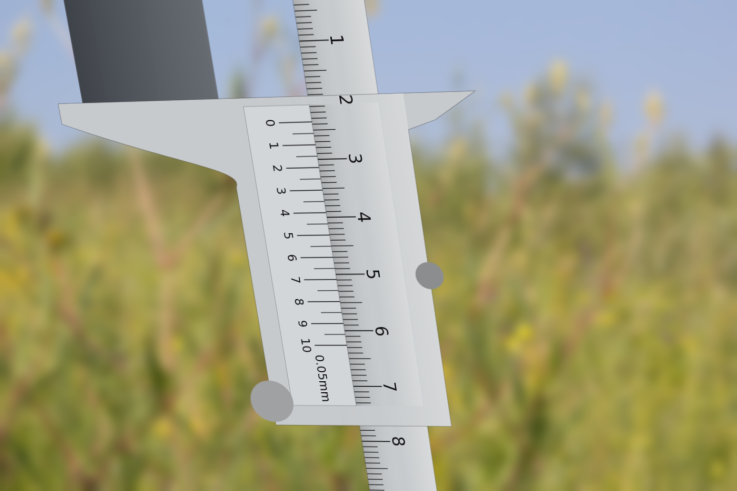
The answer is 23.6 mm
